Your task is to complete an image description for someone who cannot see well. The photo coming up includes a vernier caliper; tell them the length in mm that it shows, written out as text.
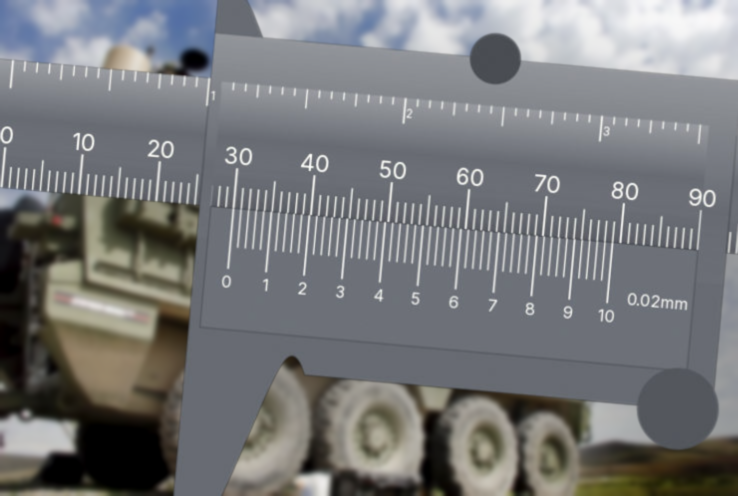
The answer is 30.0 mm
